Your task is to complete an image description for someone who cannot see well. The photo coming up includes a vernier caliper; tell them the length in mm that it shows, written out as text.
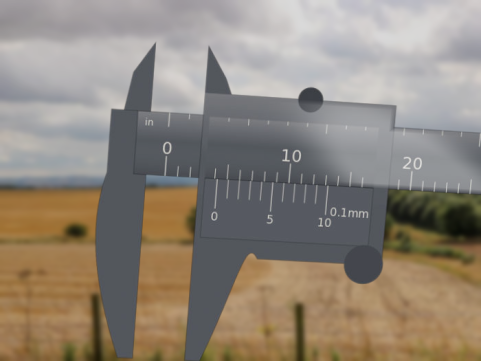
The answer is 4.2 mm
